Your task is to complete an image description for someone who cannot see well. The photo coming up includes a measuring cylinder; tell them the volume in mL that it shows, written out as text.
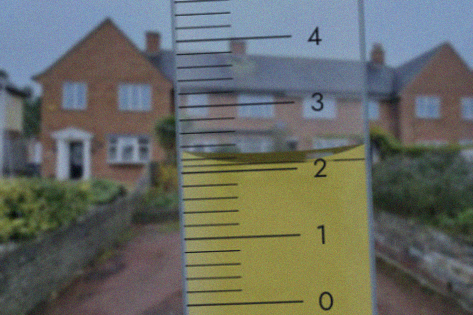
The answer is 2.1 mL
